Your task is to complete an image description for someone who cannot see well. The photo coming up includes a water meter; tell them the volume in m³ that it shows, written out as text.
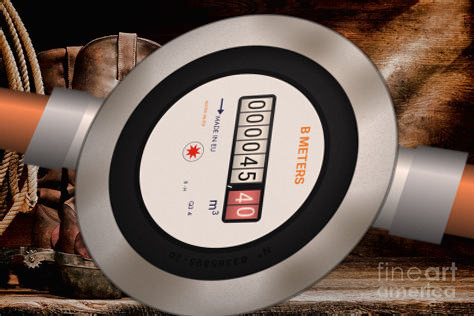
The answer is 45.40 m³
